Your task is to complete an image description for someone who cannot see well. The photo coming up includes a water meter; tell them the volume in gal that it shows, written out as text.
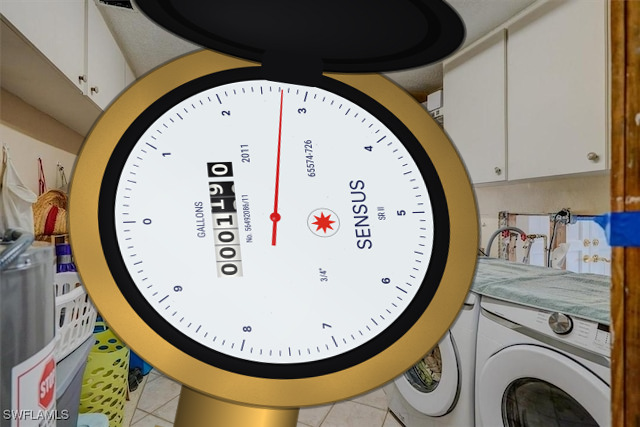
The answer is 1192.7 gal
